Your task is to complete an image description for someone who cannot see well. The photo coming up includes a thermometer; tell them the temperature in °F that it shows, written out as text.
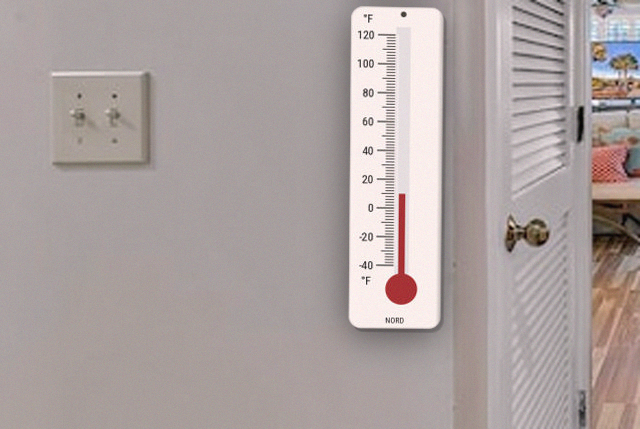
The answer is 10 °F
